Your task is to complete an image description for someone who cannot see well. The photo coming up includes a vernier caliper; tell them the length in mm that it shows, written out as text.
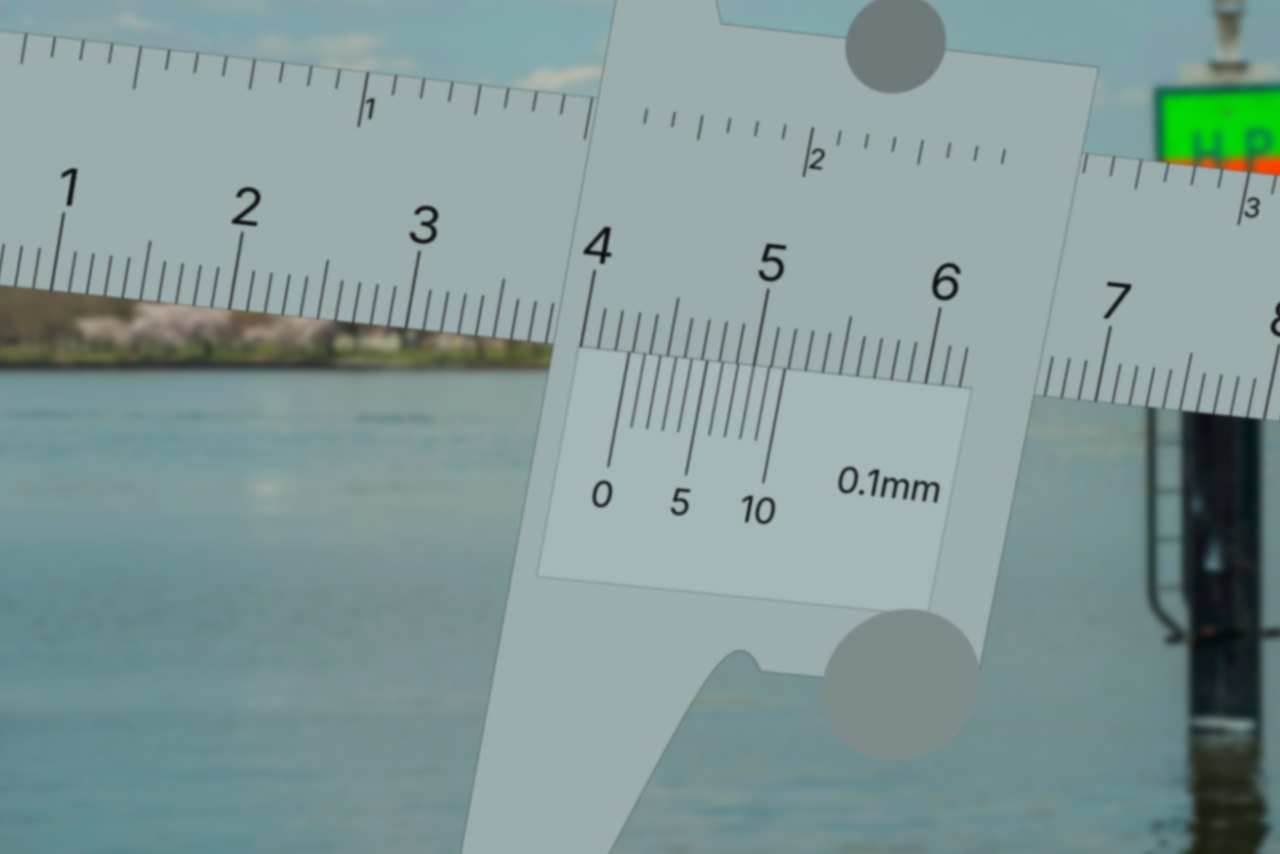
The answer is 42.8 mm
